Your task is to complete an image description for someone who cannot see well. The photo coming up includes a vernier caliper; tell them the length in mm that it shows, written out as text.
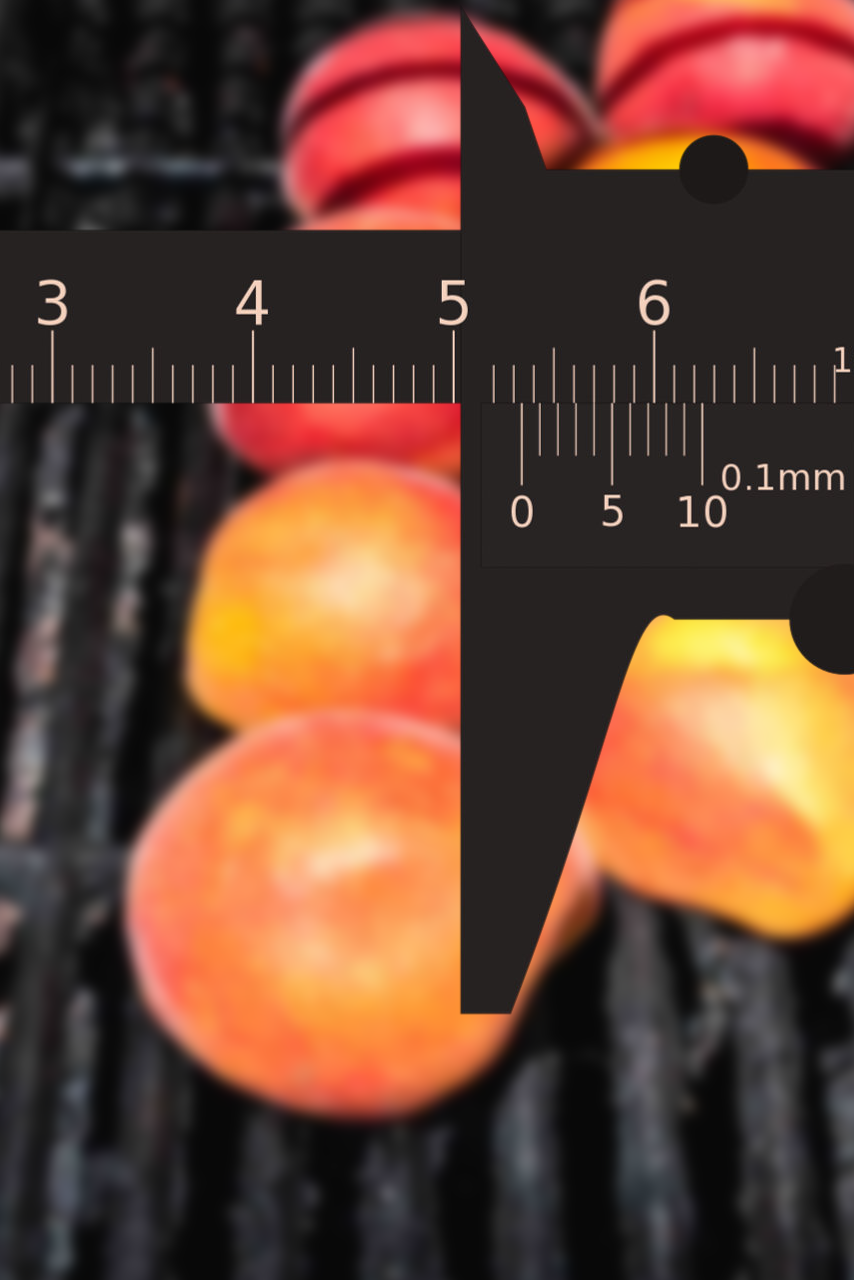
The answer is 53.4 mm
